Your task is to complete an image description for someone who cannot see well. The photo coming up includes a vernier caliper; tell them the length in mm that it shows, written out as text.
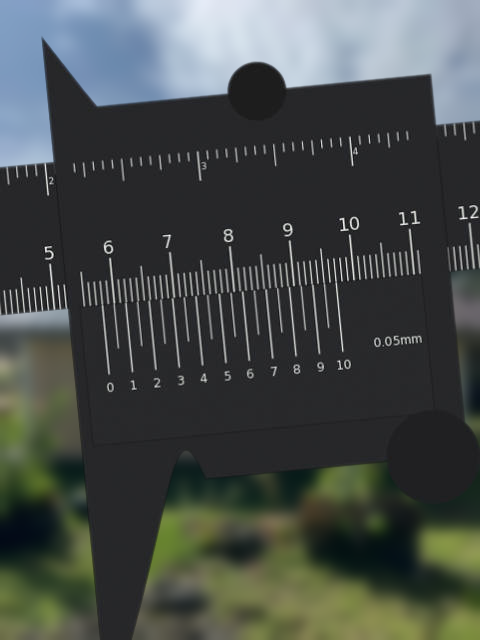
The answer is 58.0 mm
